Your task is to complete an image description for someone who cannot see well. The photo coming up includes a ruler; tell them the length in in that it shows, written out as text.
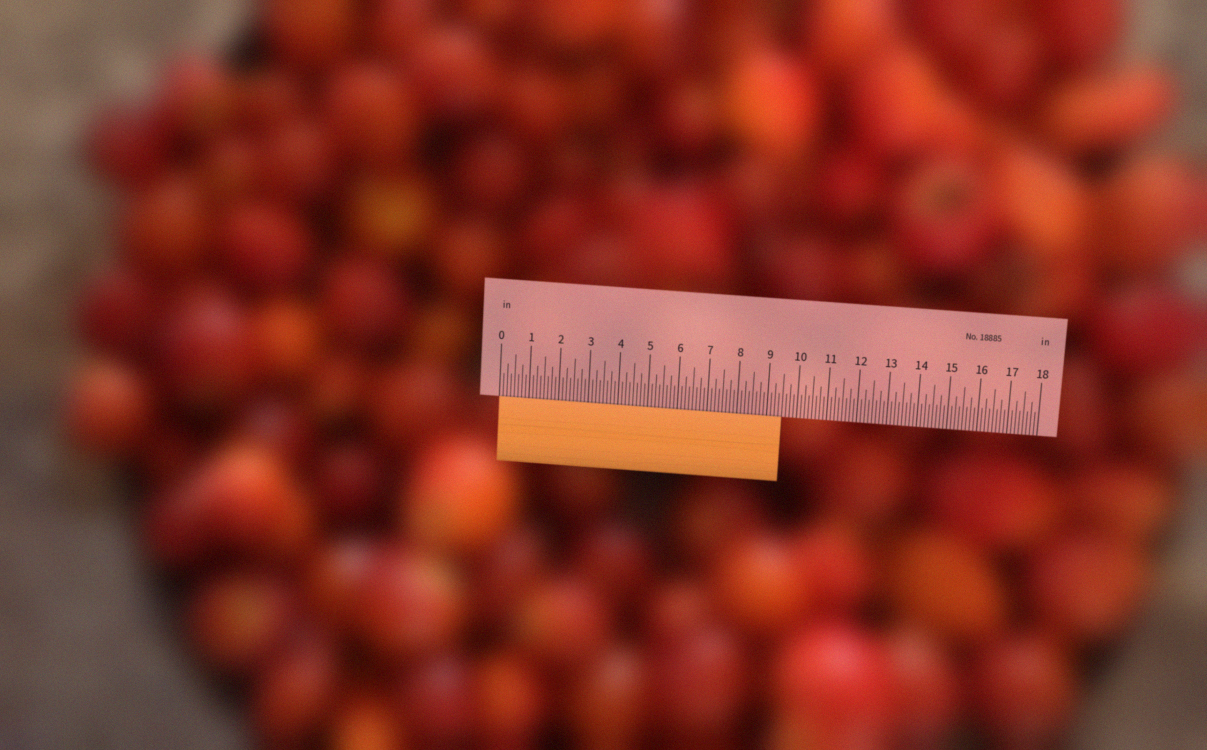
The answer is 9.5 in
